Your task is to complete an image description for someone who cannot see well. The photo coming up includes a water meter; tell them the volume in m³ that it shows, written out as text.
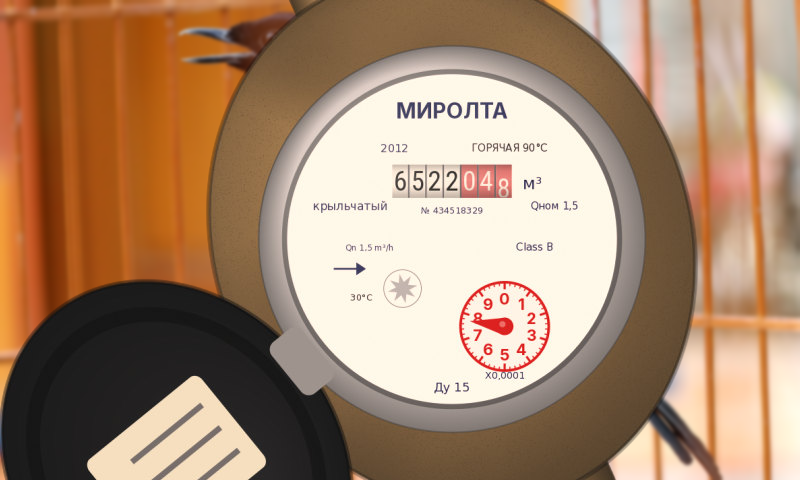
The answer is 6522.0477 m³
